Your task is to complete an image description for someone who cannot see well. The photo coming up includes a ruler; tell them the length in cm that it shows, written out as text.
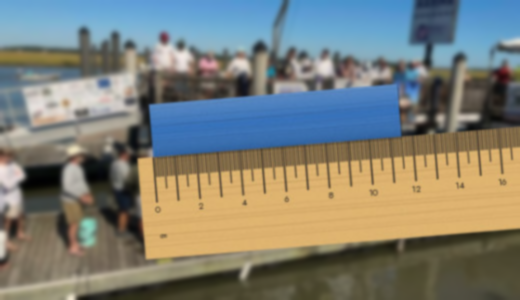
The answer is 11.5 cm
